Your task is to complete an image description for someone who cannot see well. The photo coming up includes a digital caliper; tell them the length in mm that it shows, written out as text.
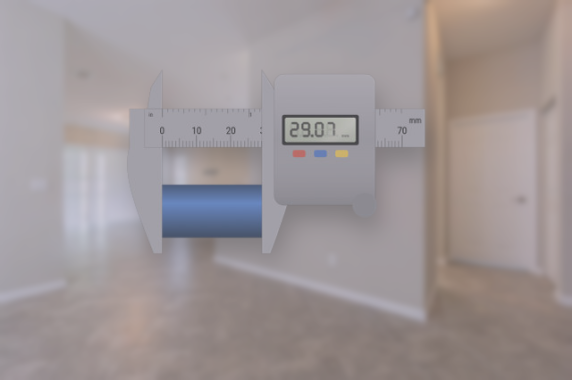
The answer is 29.07 mm
